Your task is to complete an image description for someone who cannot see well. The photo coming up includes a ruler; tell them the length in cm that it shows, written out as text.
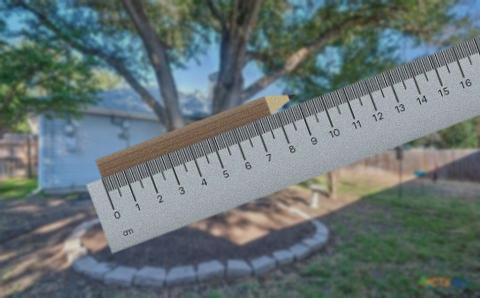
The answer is 9 cm
